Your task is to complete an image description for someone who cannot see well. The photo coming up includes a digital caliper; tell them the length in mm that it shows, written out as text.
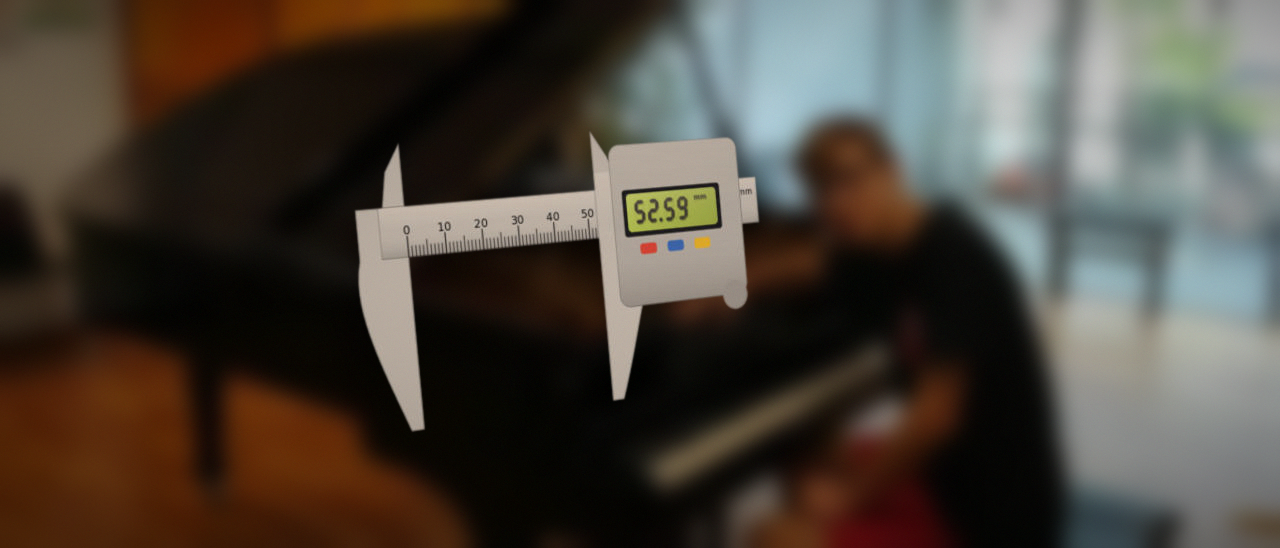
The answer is 52.59 mm
